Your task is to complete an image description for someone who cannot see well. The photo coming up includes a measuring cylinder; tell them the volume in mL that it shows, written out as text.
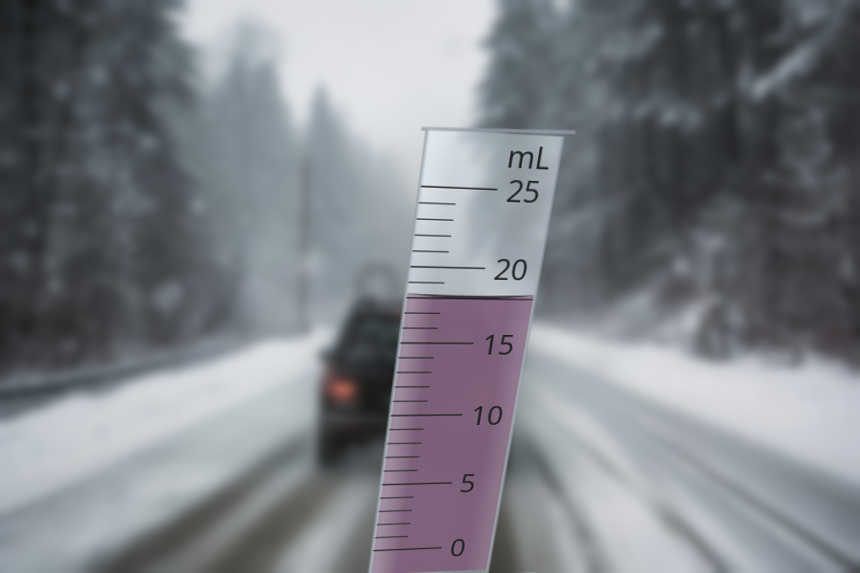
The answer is 18 mL
